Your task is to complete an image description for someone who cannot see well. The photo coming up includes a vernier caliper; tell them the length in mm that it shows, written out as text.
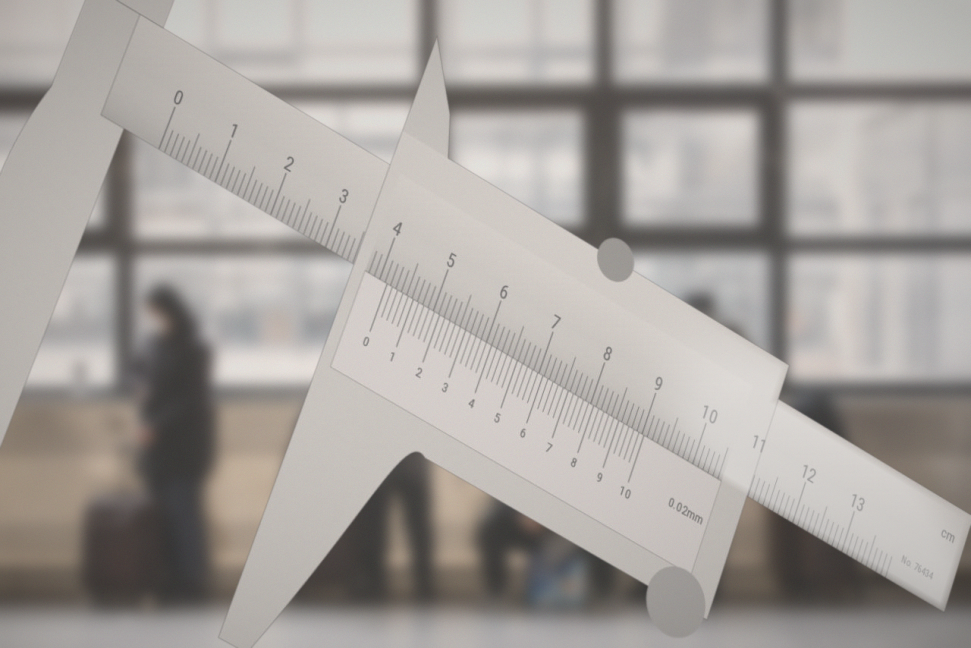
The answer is 41.4 mm
